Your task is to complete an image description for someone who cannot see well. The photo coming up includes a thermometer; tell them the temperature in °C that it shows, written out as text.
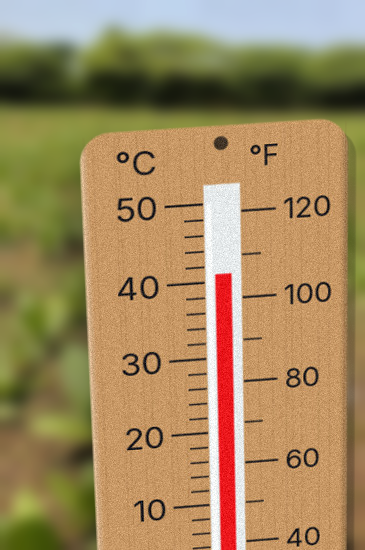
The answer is 41 °C
